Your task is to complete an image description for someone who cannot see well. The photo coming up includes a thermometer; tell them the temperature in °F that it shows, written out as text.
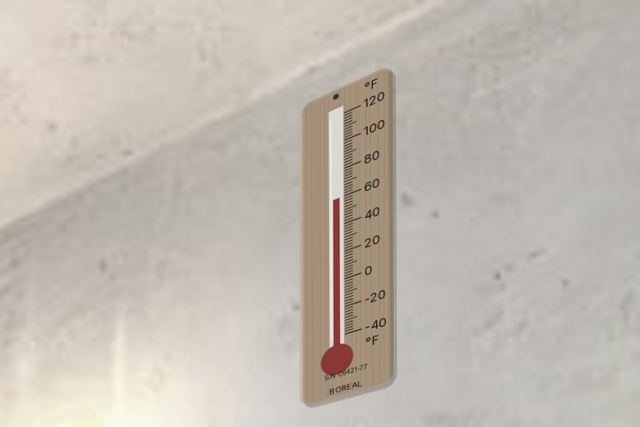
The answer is 60 °F
